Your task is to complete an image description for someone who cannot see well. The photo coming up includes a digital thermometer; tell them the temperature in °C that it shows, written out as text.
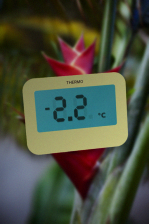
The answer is -2.2 °C
